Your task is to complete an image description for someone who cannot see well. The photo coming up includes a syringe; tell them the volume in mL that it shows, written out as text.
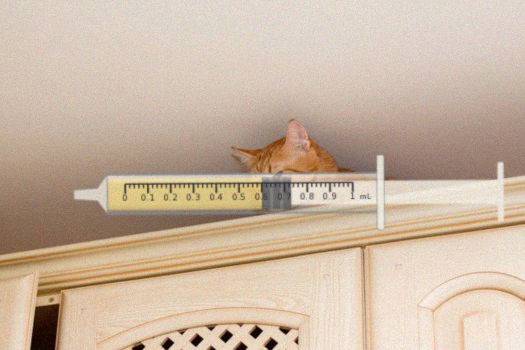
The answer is 0.6 mL
